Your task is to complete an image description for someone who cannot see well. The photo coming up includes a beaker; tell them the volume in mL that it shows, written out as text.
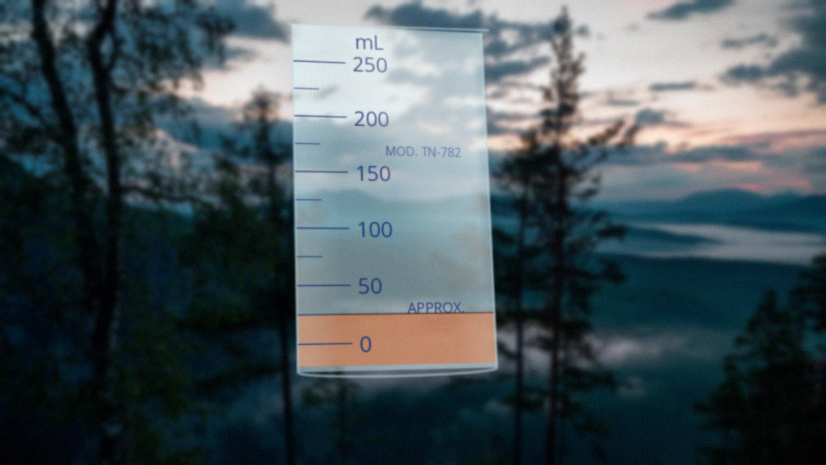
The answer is 25 mL
